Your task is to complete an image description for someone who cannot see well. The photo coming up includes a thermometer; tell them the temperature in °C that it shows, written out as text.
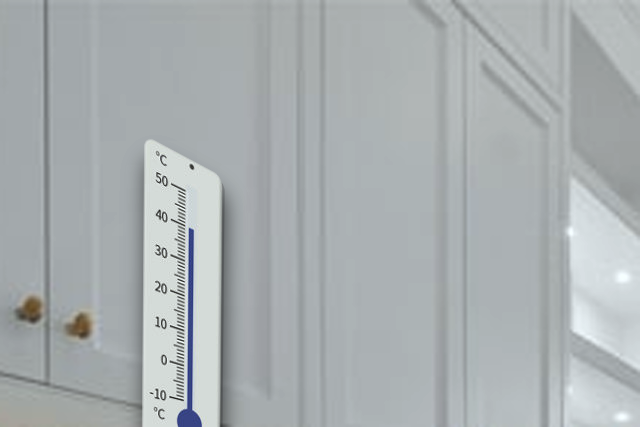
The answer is 40 °C
